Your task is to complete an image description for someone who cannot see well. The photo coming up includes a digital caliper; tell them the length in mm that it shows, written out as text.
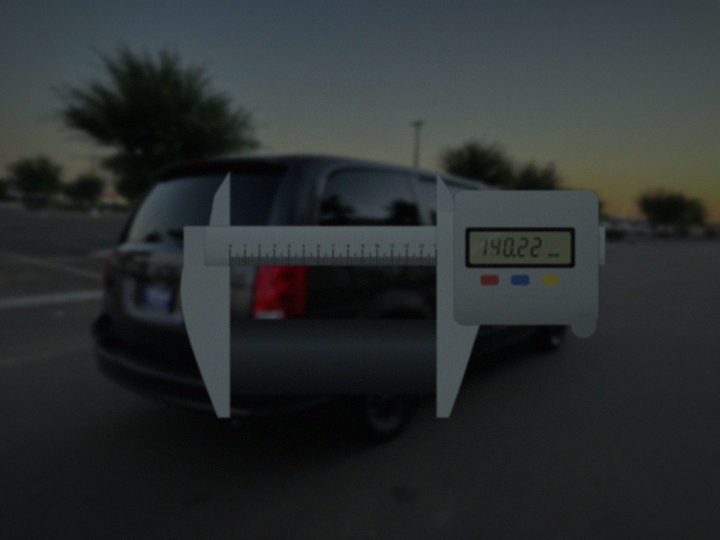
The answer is 140.22 mm
